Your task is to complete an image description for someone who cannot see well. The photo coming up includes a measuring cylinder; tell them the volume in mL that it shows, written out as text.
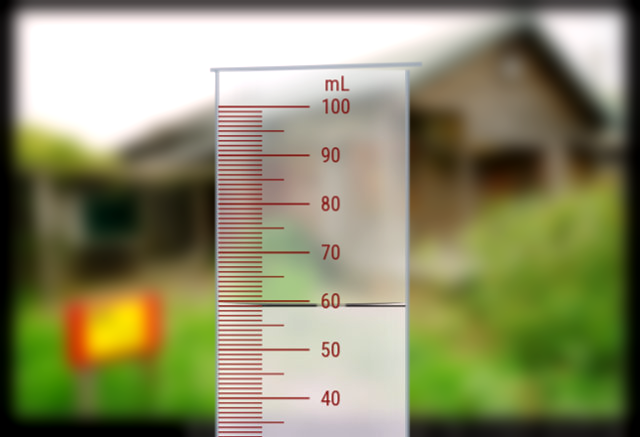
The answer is 59 mL
